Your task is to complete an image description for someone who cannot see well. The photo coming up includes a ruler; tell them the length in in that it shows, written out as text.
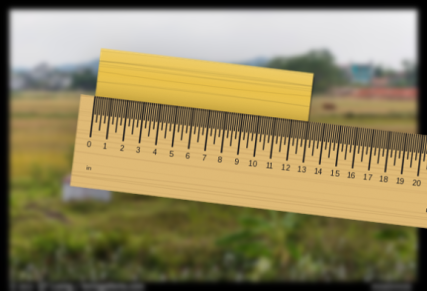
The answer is 13 in
